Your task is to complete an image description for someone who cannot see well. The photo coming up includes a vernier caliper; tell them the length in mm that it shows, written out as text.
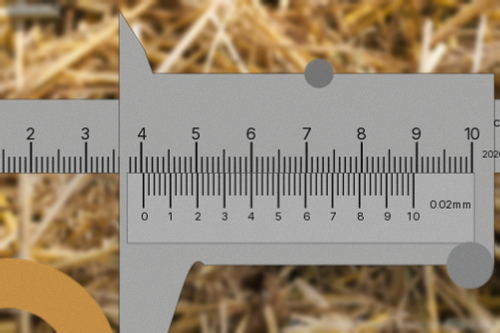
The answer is 40.4 mm
